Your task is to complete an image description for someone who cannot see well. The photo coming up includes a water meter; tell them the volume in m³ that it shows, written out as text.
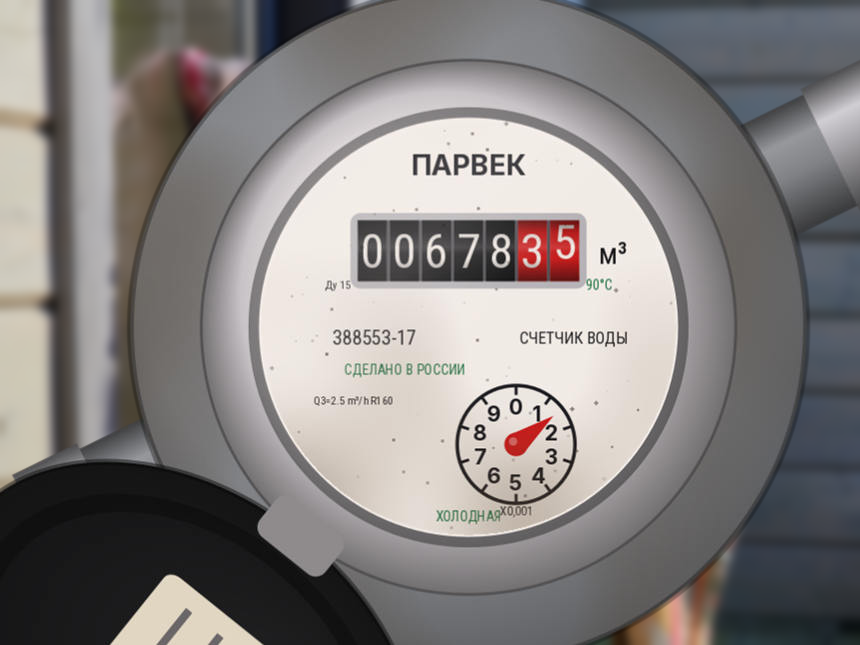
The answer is 678.351 m³
